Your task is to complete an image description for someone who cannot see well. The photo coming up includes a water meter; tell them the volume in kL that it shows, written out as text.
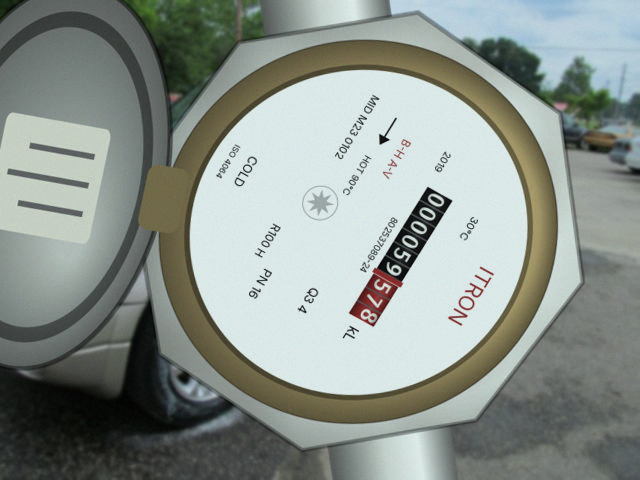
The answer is 59.578 kL
